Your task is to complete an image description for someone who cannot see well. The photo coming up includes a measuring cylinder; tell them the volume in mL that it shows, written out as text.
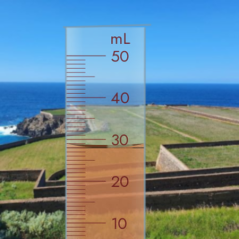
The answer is 28 mL
